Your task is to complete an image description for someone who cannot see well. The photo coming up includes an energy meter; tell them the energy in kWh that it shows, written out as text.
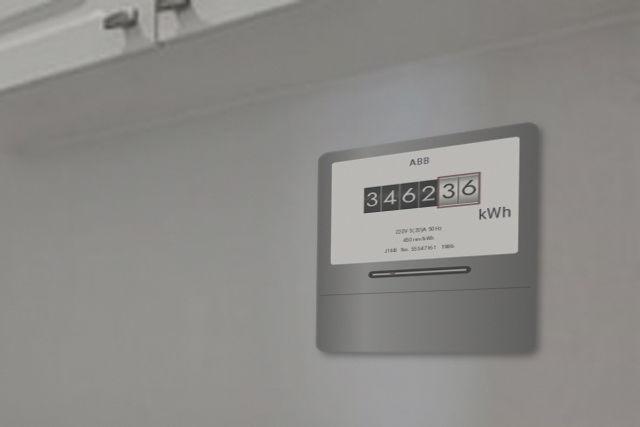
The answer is 3462.36 kWh
